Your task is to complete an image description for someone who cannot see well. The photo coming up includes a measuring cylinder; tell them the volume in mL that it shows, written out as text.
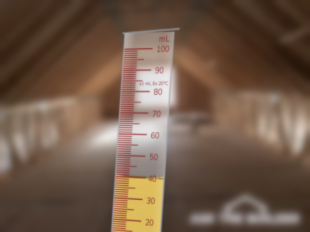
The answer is 40 mL
